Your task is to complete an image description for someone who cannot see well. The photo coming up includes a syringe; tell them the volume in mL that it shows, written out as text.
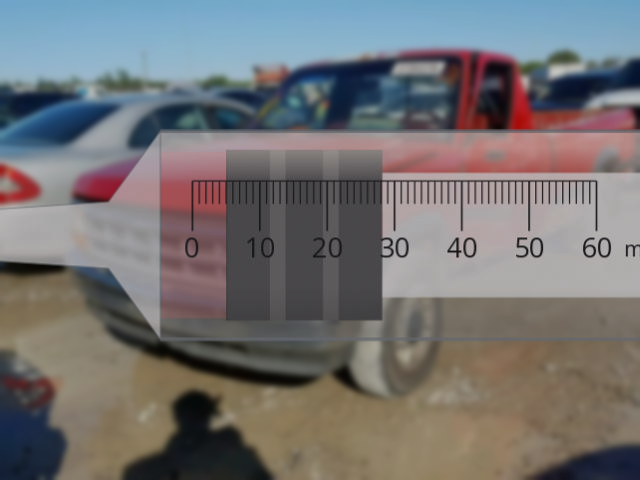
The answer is 5 mL
